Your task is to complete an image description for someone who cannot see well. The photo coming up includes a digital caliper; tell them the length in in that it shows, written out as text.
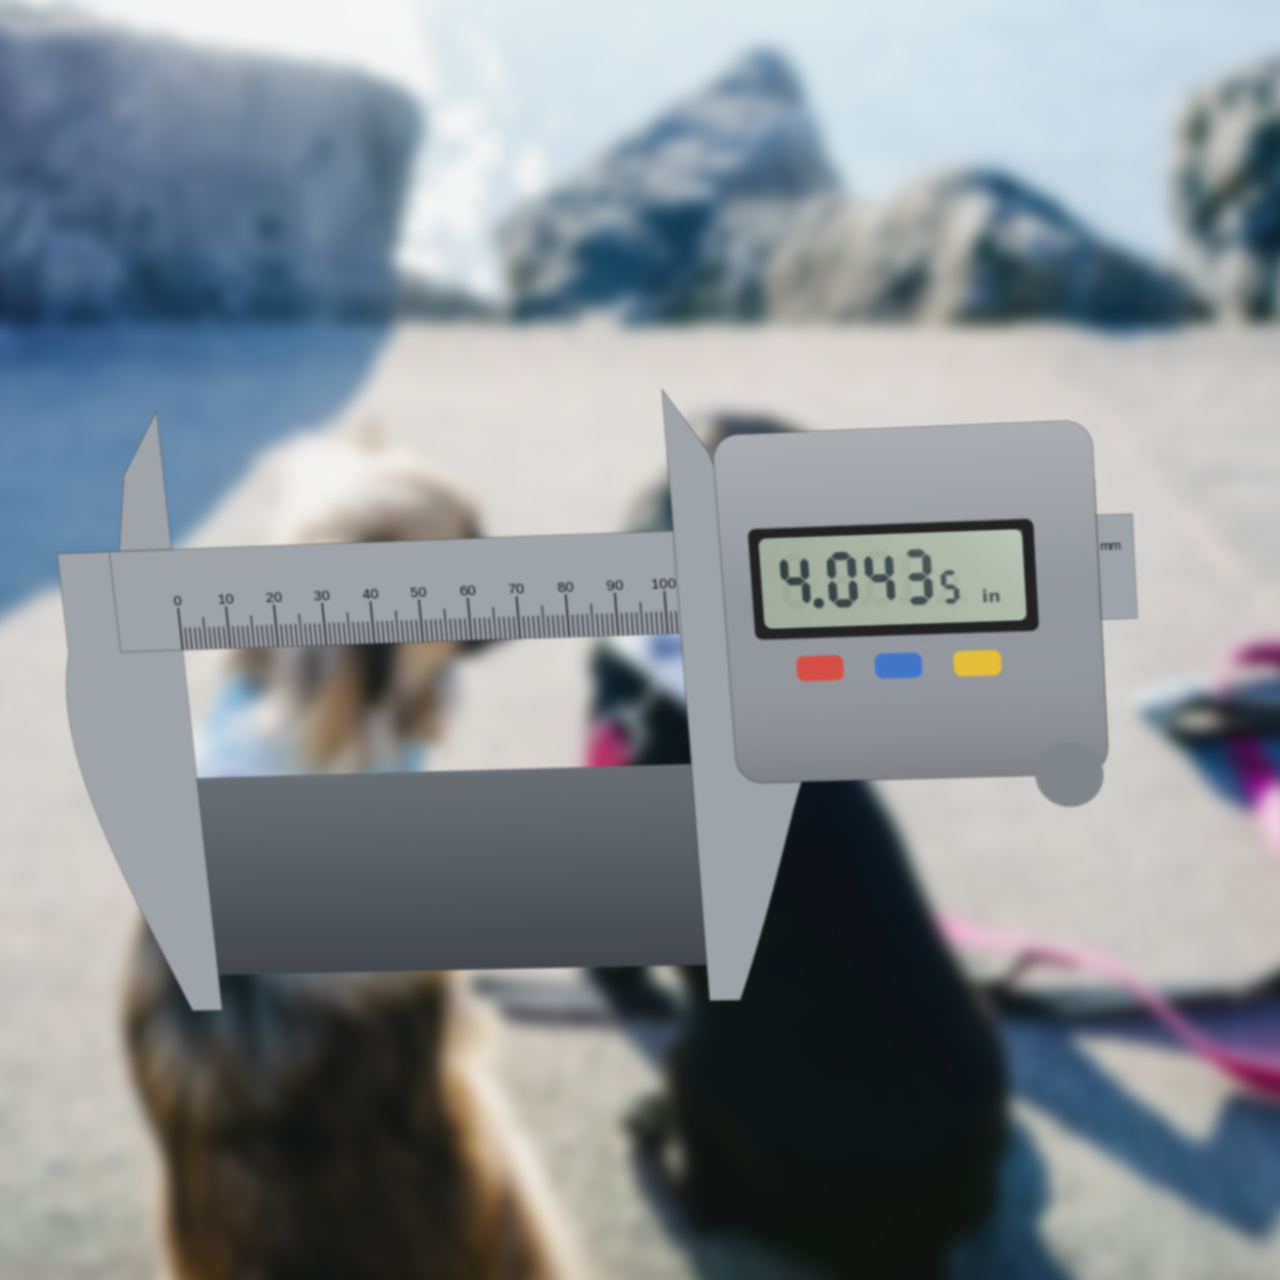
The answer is 4.0435 in
